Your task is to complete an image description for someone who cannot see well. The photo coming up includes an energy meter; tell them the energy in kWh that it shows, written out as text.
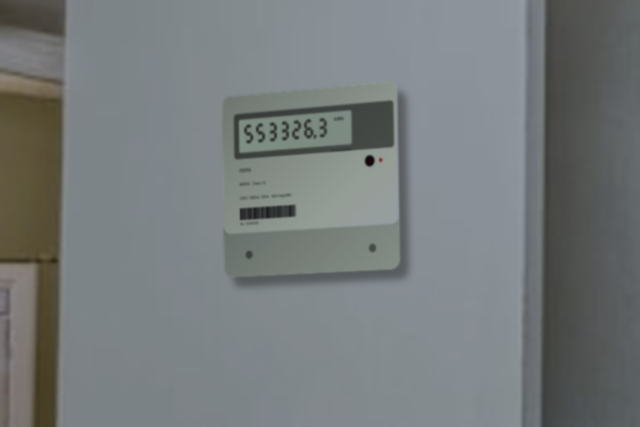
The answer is 553326.3 kWh
